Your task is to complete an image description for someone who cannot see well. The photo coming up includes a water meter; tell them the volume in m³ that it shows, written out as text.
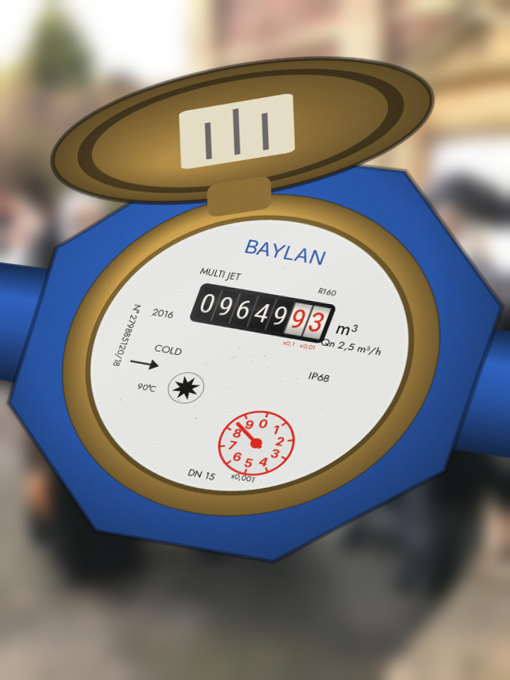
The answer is 9649.938 m³
